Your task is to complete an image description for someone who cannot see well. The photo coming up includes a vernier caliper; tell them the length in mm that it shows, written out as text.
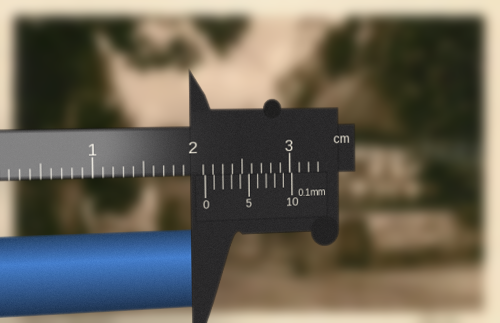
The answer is 21.2 mm
